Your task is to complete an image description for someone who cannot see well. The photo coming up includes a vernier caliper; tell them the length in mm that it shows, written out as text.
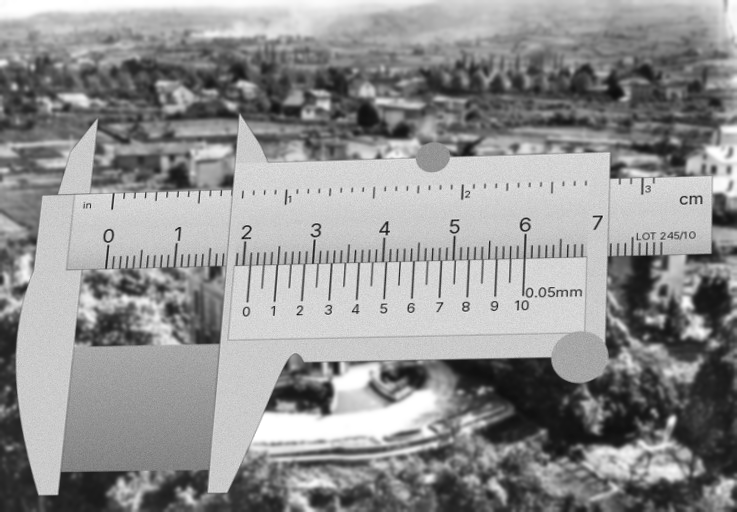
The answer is 21.0 mm
